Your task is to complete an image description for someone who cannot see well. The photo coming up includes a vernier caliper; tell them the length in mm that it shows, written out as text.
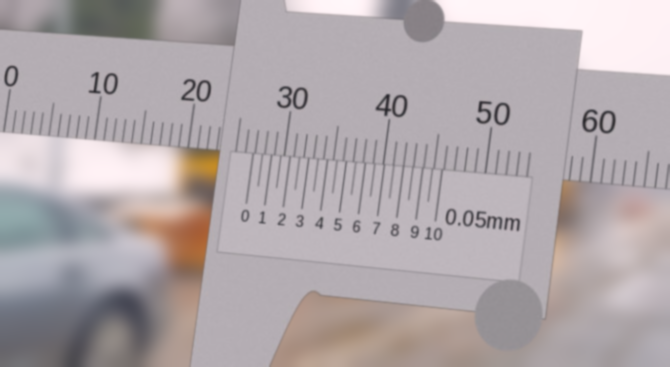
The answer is 26.8 mm
